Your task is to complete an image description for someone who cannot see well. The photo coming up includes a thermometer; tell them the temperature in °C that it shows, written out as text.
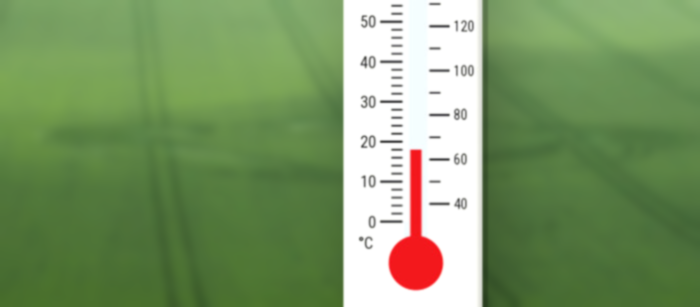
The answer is 18 °C
